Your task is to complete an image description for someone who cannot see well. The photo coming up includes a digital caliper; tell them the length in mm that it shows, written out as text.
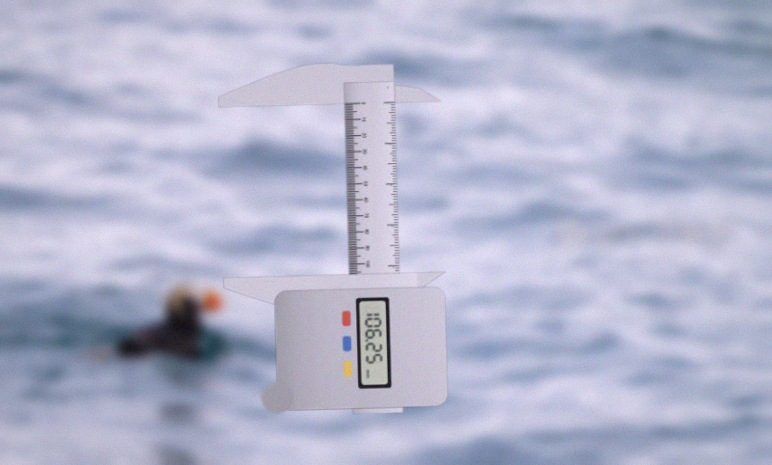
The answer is 106.25 mm
